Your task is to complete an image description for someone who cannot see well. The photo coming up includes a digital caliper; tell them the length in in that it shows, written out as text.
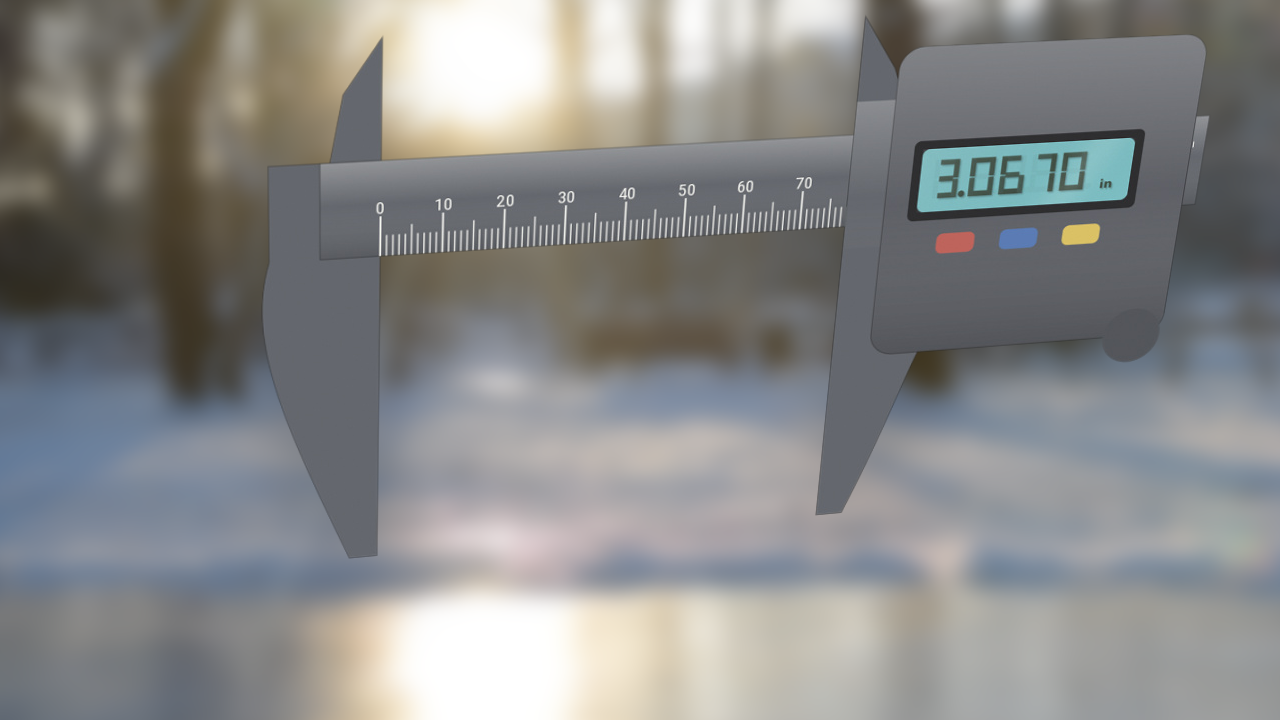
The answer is 3.0670 in
